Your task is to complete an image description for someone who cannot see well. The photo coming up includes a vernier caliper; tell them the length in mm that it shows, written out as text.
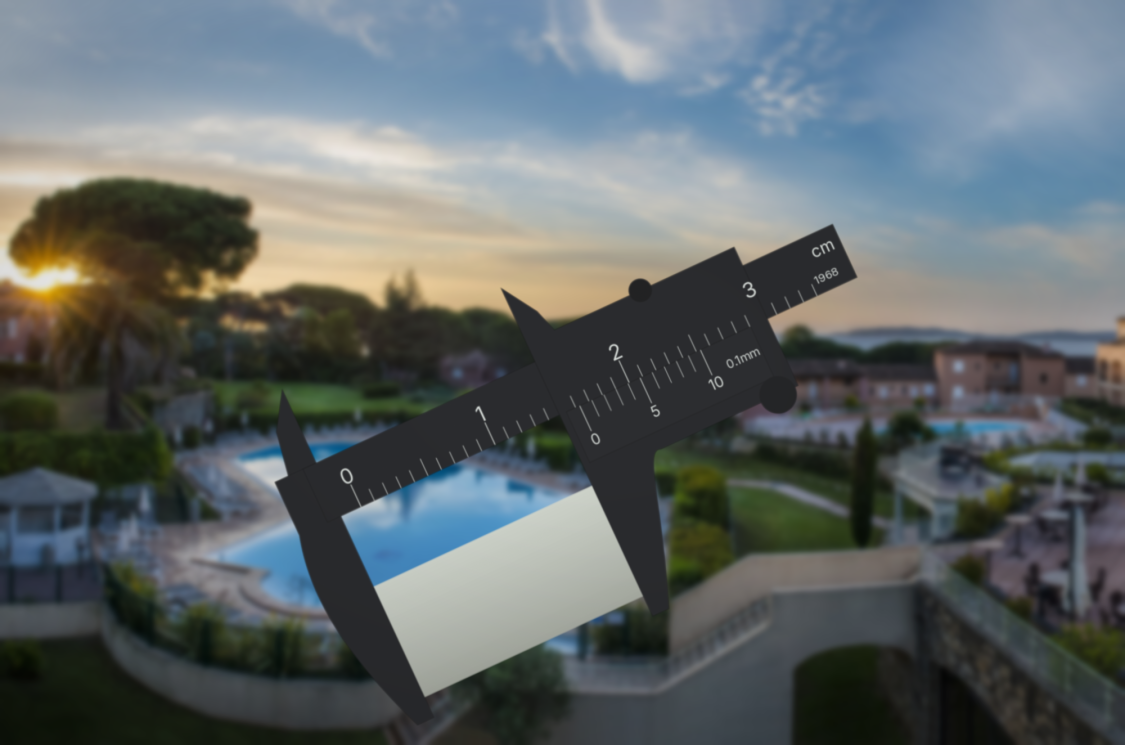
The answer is 16.3 mm
